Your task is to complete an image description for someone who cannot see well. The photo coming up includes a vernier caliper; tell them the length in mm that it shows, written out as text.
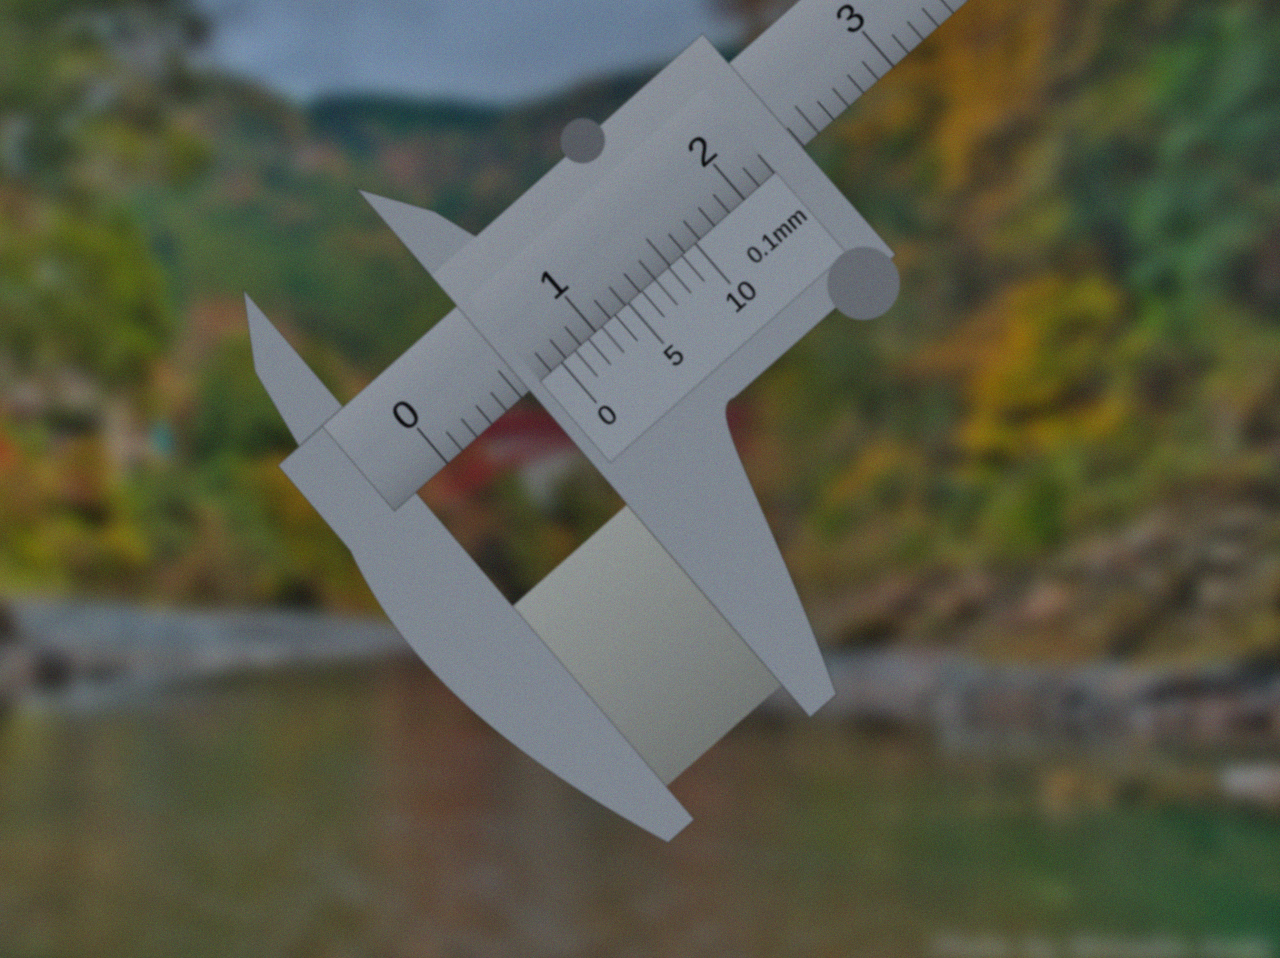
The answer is 7.7 mm
